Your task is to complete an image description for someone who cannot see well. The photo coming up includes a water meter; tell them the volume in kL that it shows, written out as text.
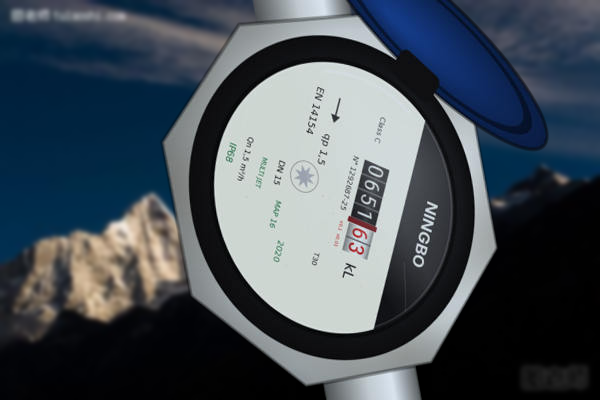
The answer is 651.63 kL
